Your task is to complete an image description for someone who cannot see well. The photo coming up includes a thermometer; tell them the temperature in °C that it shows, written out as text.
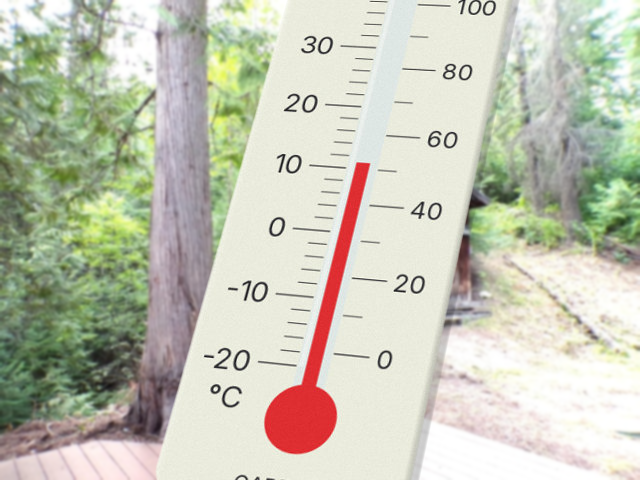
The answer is 11 °C
